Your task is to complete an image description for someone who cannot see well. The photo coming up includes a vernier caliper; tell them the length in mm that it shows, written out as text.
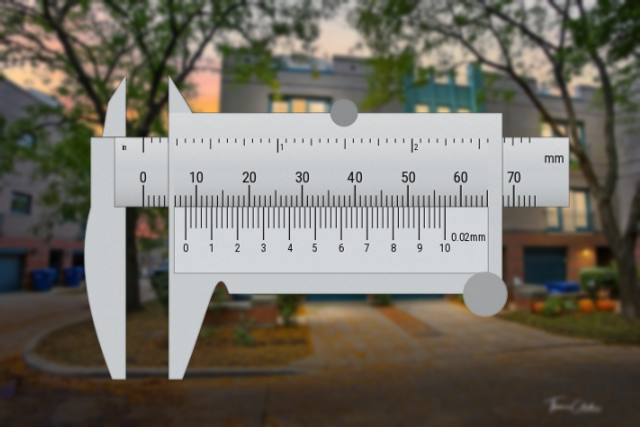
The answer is 8.0 mm
